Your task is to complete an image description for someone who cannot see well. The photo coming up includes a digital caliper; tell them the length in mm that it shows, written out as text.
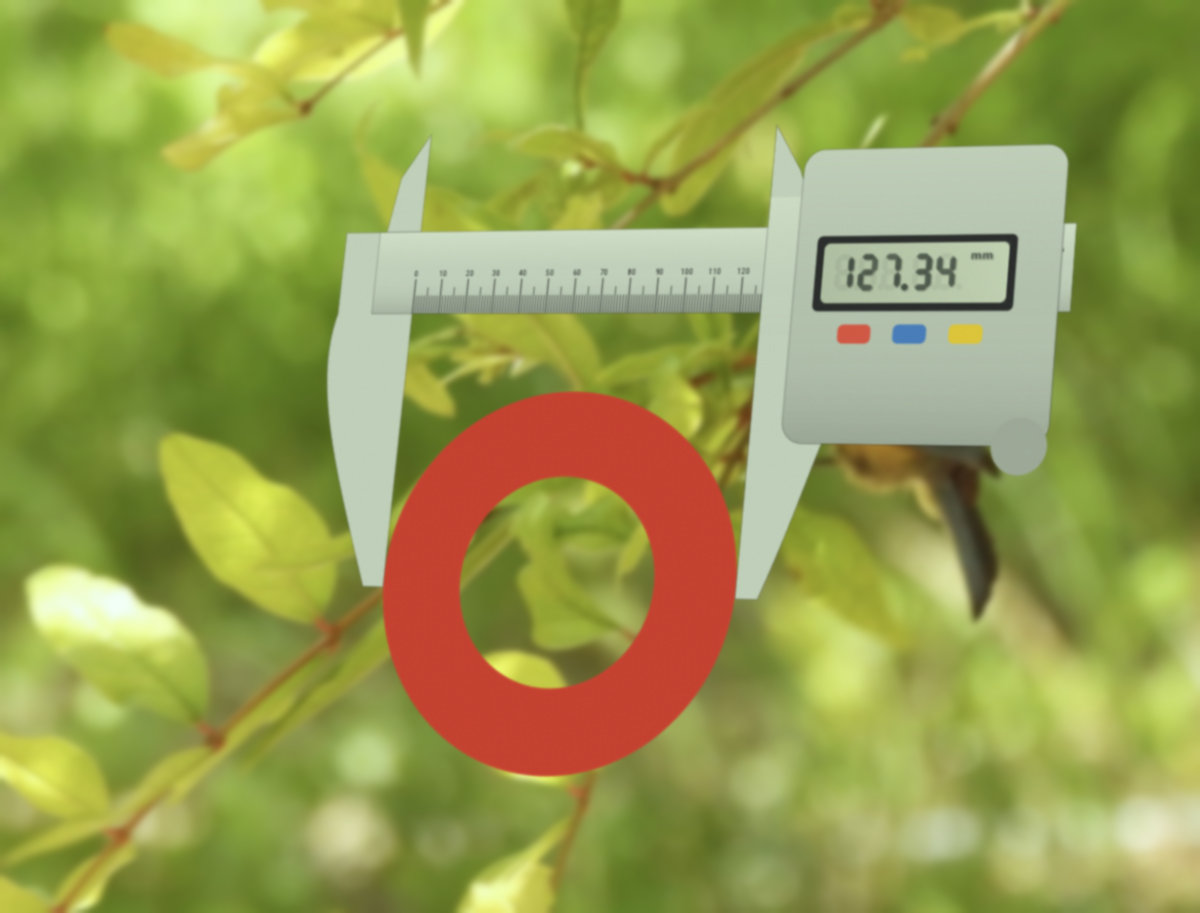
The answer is 127.34 mm
